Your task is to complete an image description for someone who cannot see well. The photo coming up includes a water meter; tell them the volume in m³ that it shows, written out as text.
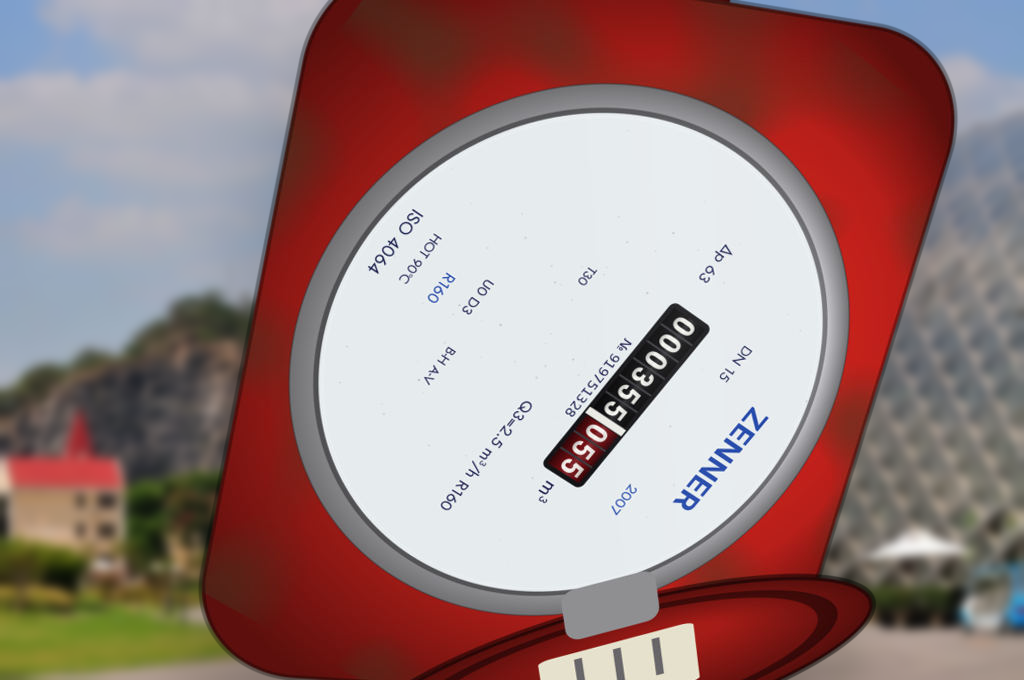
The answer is 355.055 m³
